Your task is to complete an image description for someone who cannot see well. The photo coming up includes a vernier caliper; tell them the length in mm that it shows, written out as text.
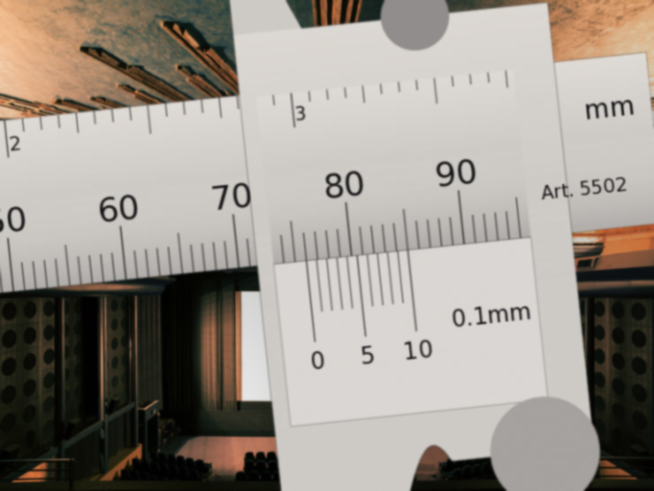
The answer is 76.0 mm
